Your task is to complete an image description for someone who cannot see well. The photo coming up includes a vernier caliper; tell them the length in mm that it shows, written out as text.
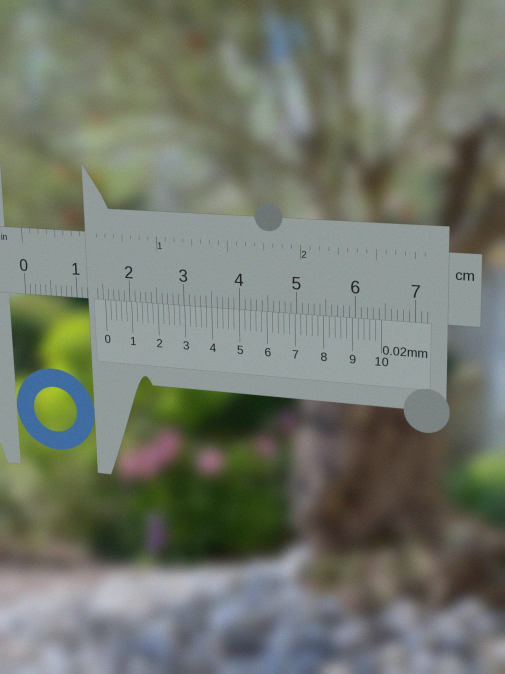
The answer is 15.4 mm
